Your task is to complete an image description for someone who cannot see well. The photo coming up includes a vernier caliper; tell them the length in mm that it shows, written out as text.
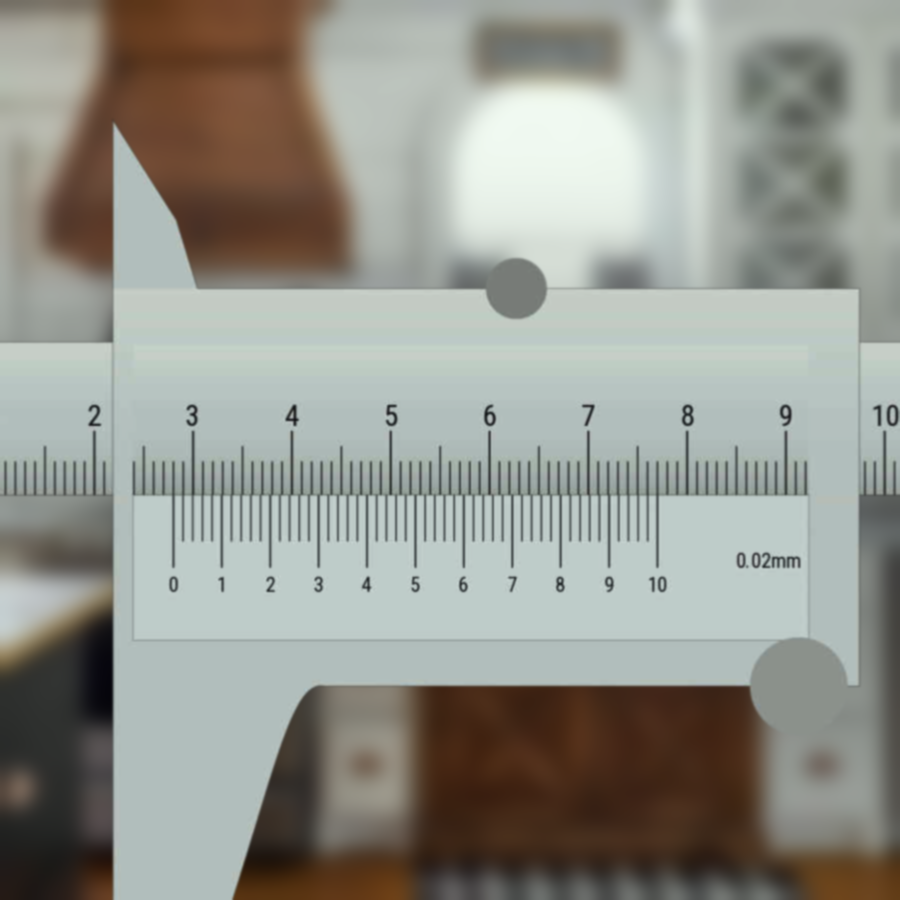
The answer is 28.0 mm
